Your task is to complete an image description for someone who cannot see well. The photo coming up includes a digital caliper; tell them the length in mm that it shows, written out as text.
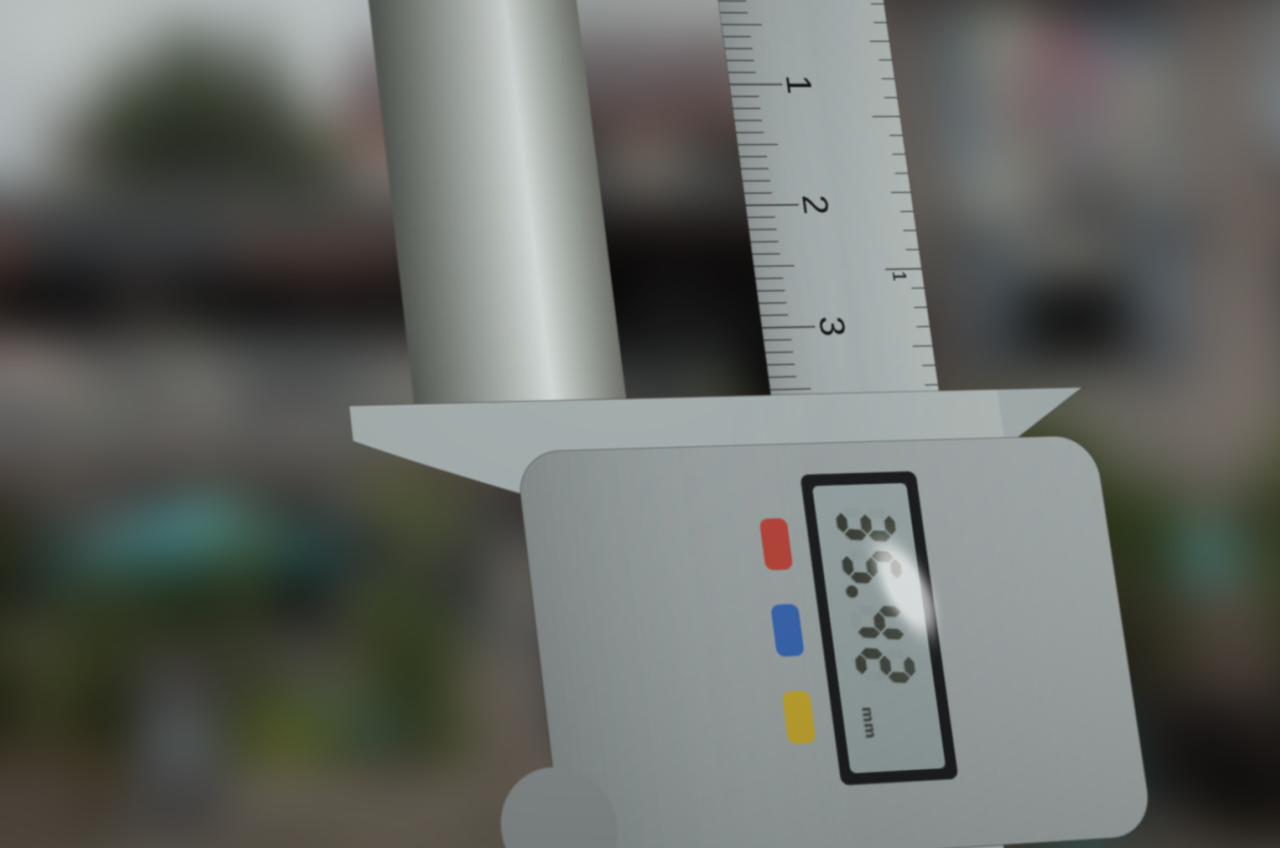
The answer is 35.42 mm
